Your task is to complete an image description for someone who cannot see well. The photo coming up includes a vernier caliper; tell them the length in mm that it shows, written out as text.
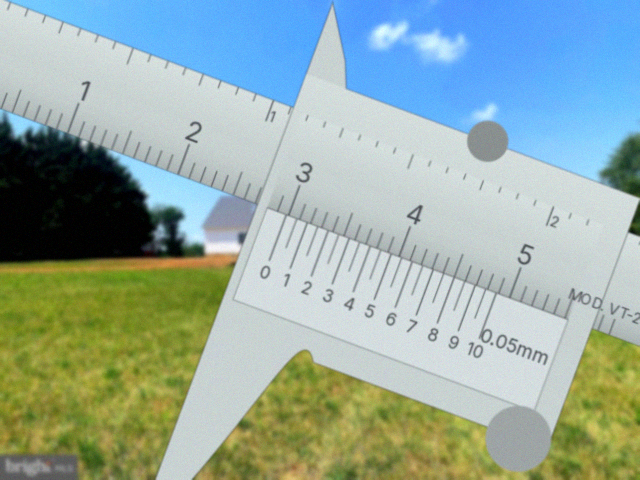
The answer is 29.8 mm
